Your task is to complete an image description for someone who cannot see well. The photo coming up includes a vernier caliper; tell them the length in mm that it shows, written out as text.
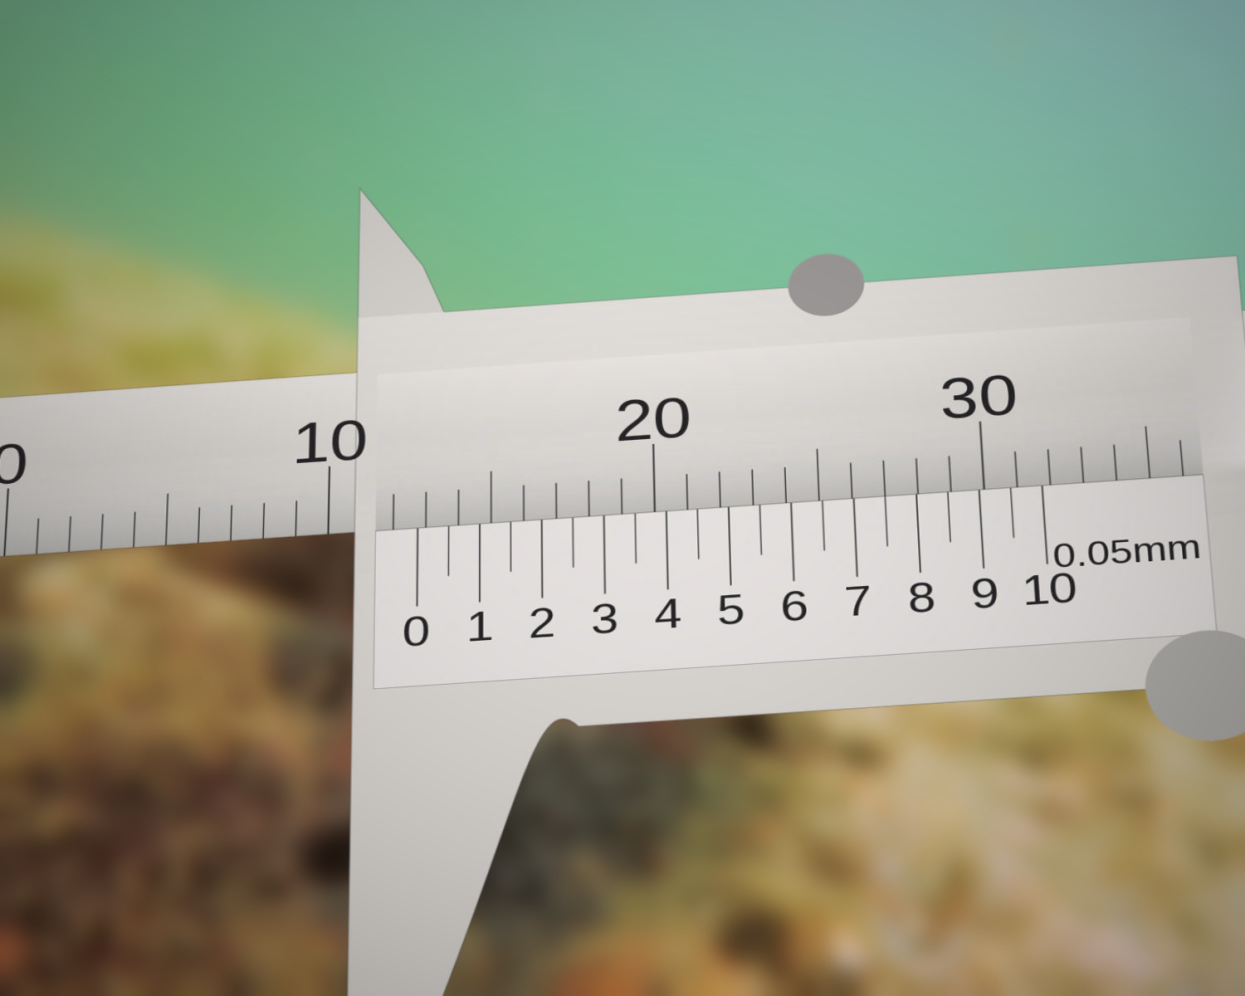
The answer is 12.75 mm
